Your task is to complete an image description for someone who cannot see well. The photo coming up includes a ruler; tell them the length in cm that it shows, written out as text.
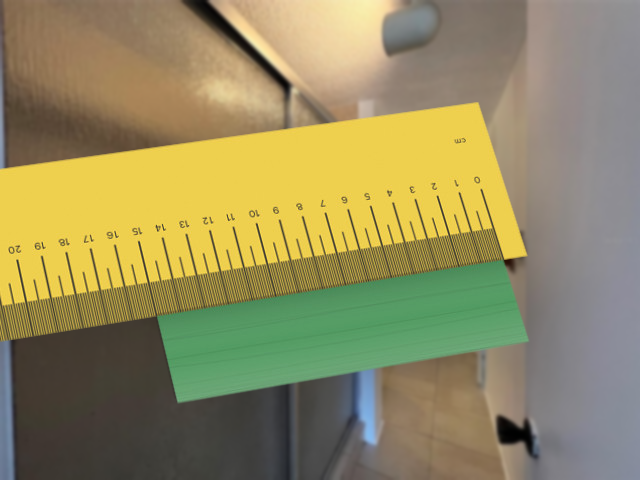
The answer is 15 cm
